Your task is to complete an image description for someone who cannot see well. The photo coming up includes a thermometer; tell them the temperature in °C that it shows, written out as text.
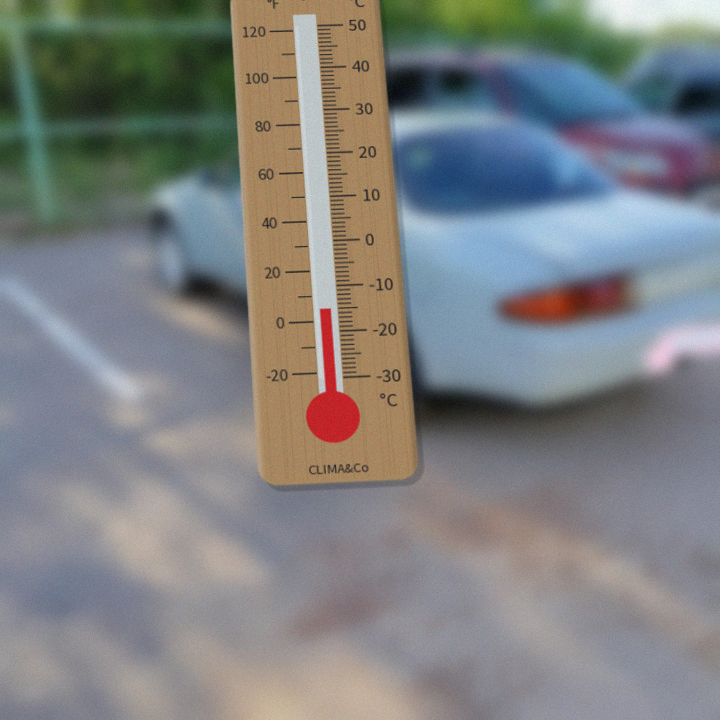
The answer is -15 °C
